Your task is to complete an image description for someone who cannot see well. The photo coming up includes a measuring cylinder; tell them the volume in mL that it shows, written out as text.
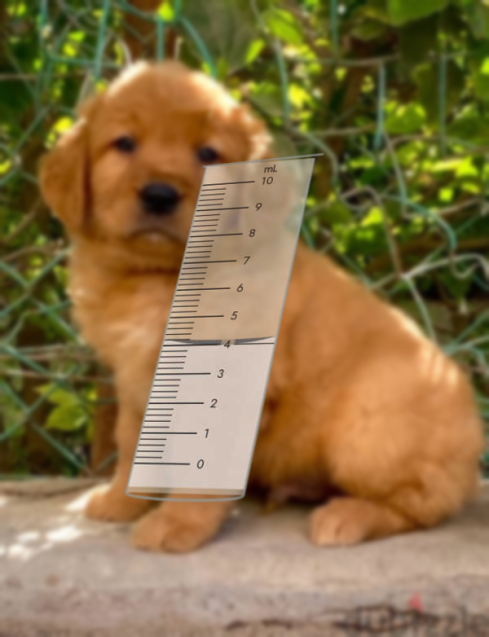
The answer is 4 mL
